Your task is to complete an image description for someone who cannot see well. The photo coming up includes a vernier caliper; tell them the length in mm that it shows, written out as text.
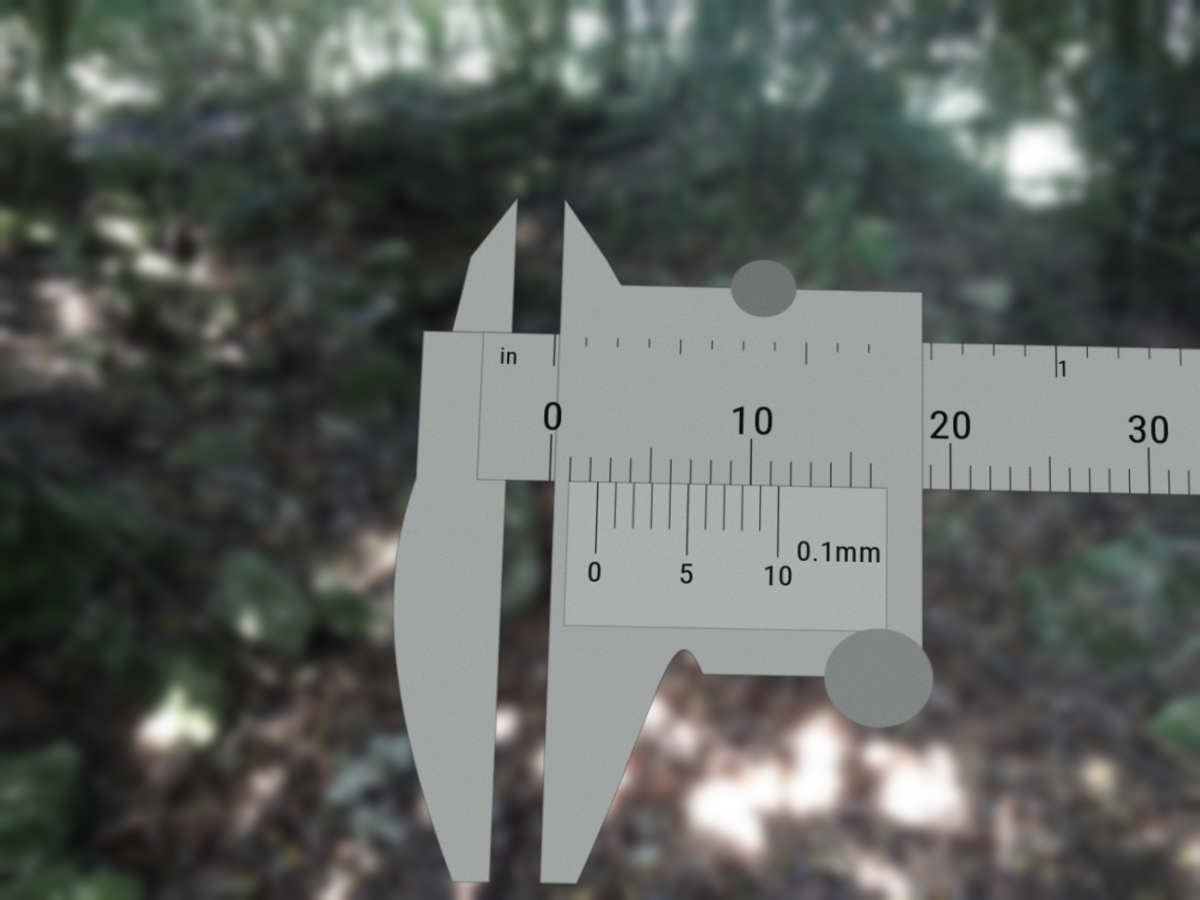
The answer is 2.4 mm
